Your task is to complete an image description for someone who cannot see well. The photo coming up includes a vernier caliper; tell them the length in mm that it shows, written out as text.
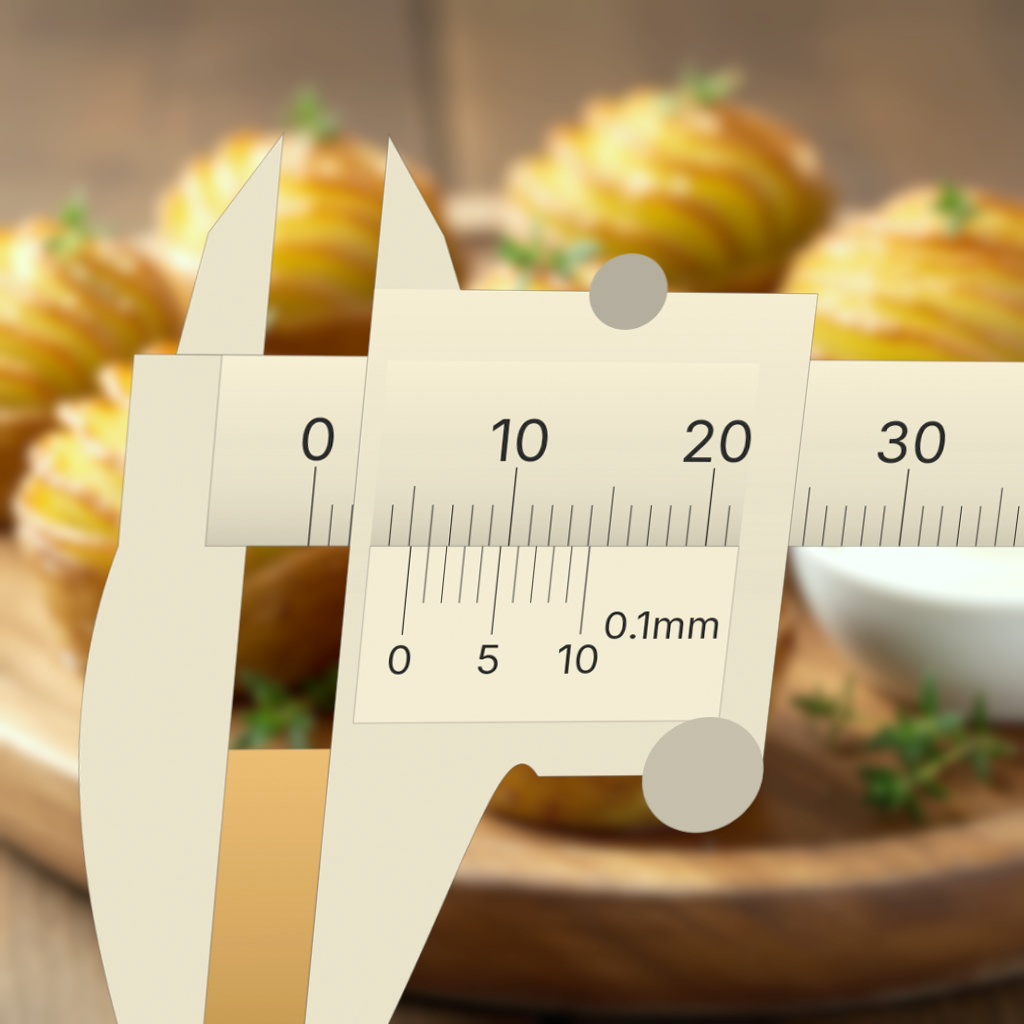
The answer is 5.1 mm
